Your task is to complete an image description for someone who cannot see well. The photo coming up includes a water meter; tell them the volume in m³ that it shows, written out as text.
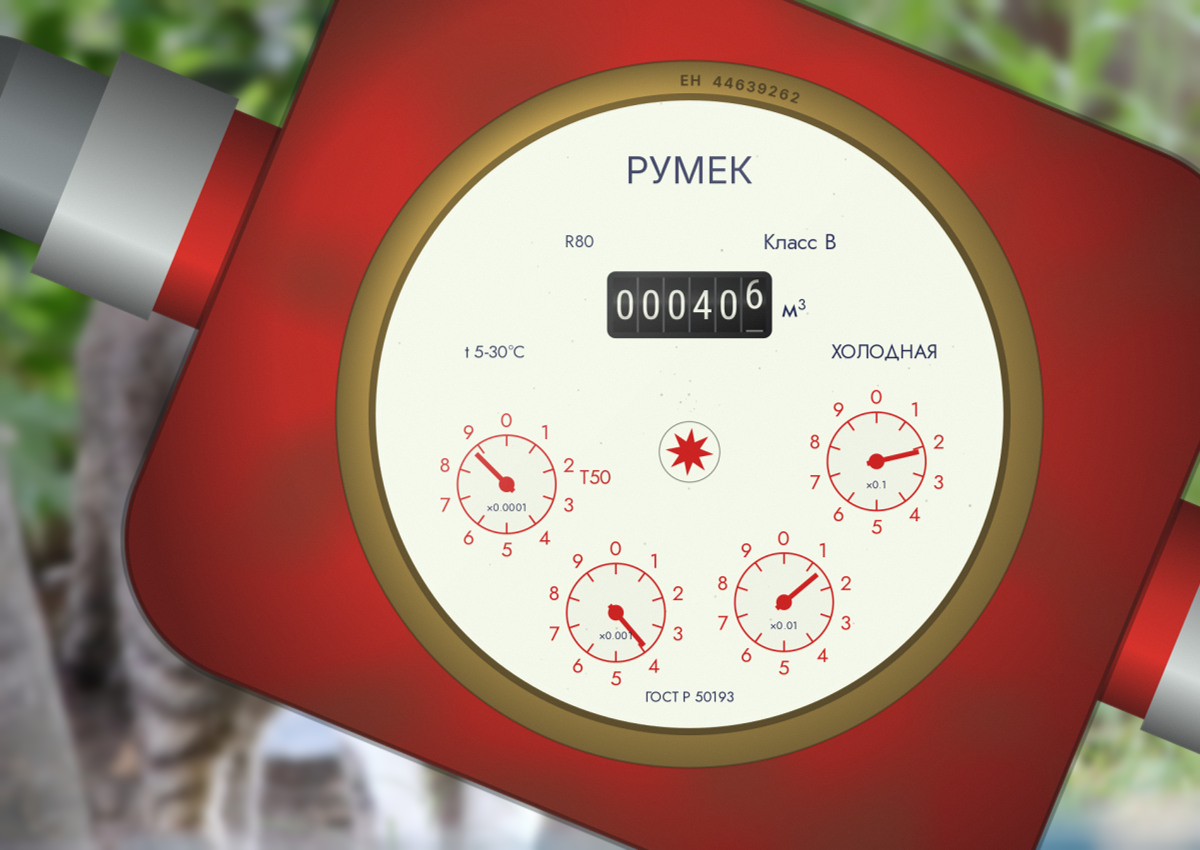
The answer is 406.2138 m³
